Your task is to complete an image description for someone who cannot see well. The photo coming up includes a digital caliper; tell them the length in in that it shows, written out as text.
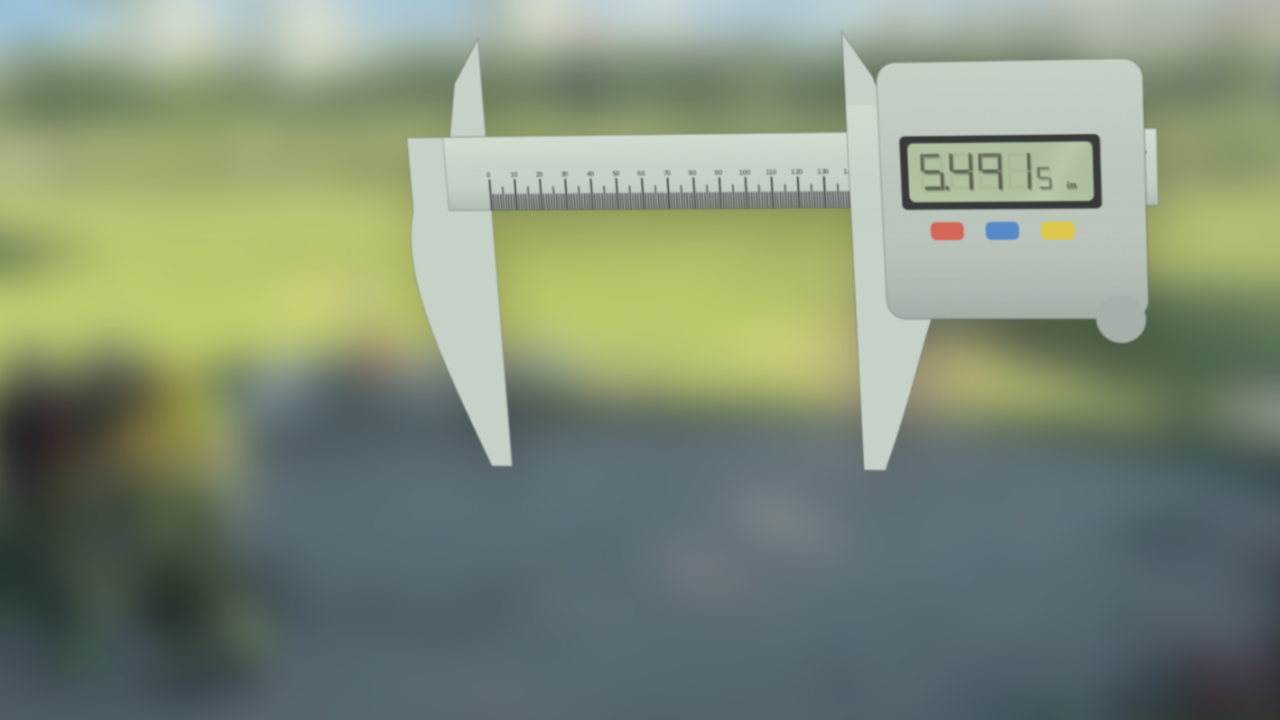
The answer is 5.4915 in
